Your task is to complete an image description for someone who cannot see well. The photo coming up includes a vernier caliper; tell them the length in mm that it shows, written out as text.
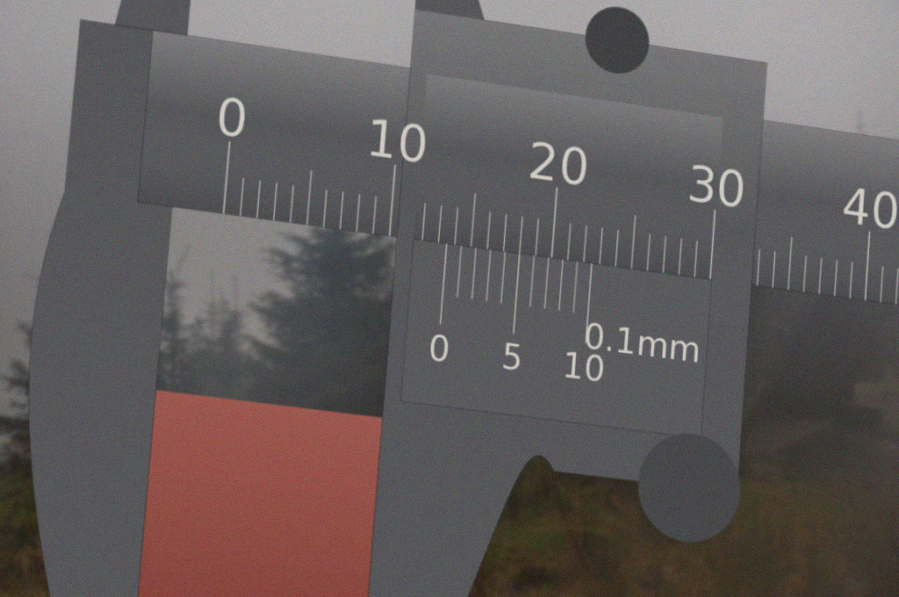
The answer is 13.5 mm
